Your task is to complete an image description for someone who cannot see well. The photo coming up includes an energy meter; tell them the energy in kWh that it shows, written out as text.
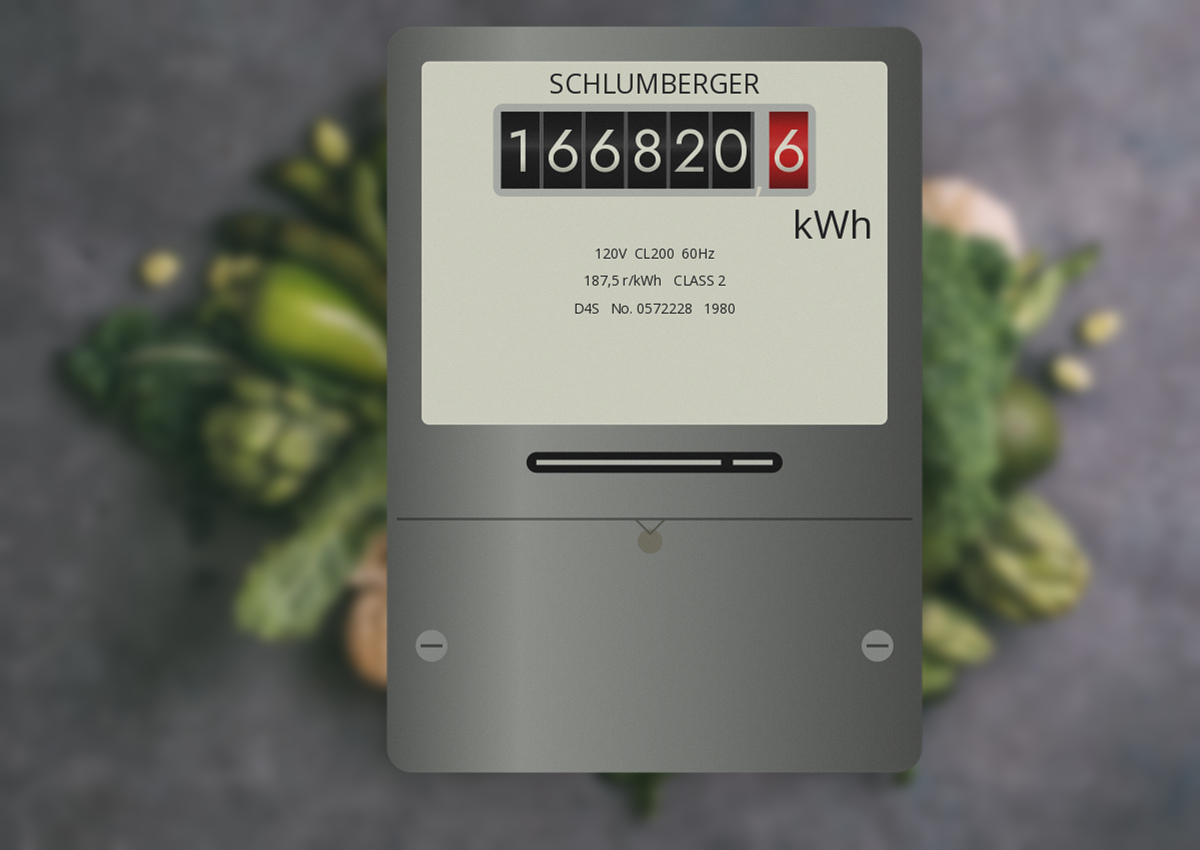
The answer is 166820.6 kWh
